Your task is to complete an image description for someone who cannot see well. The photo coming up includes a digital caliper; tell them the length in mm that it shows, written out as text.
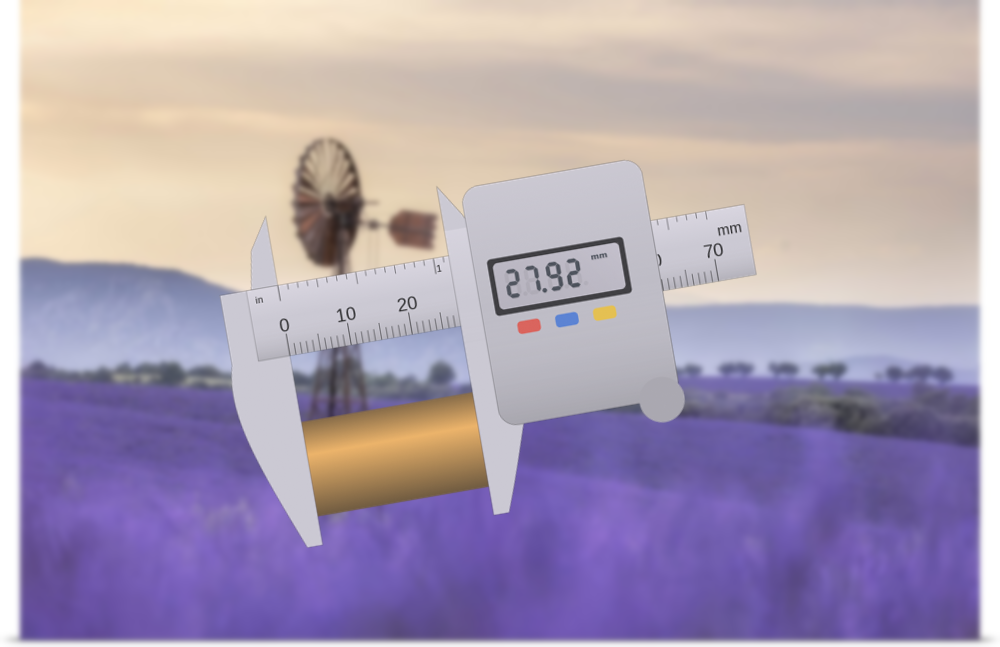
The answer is 27.92 mm
